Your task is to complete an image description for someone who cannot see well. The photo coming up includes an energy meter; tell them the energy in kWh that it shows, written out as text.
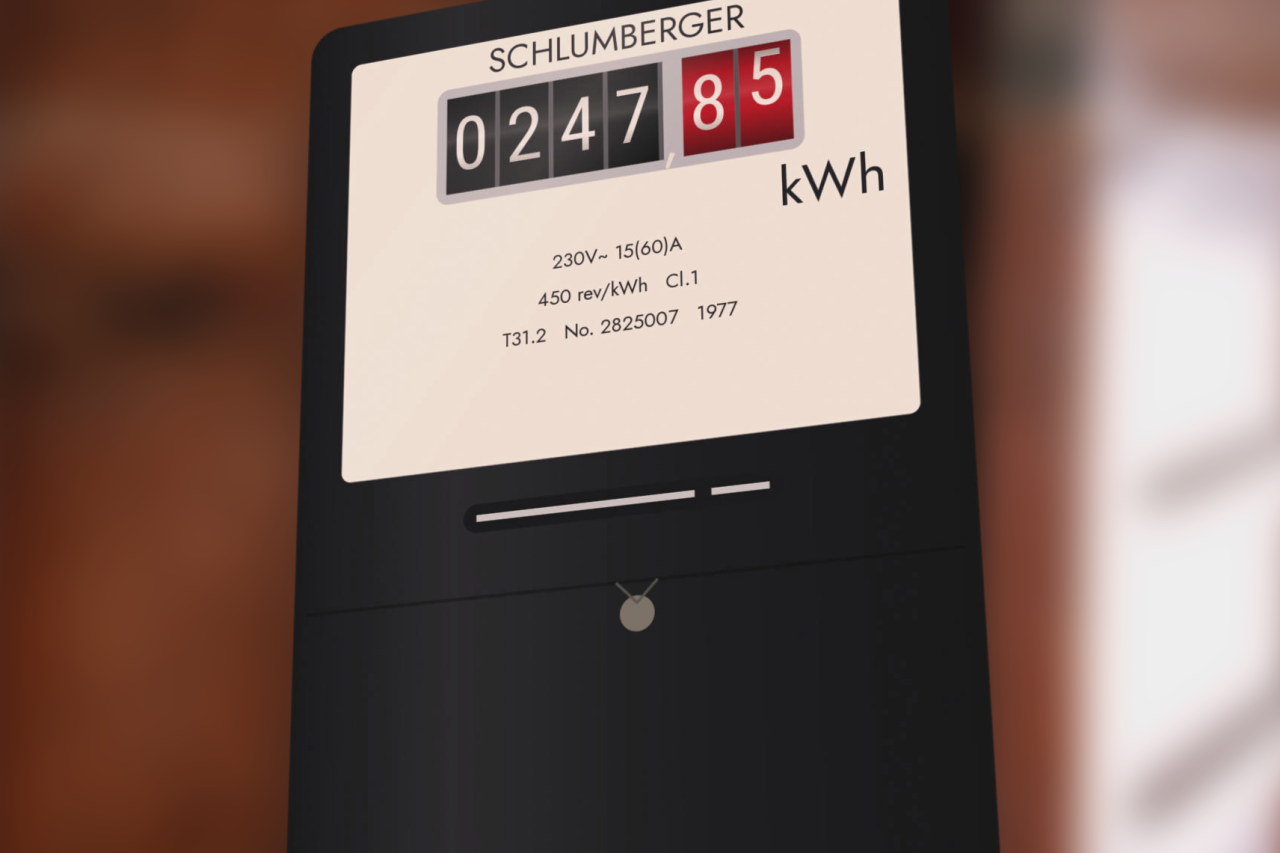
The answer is 247.85 kWh
